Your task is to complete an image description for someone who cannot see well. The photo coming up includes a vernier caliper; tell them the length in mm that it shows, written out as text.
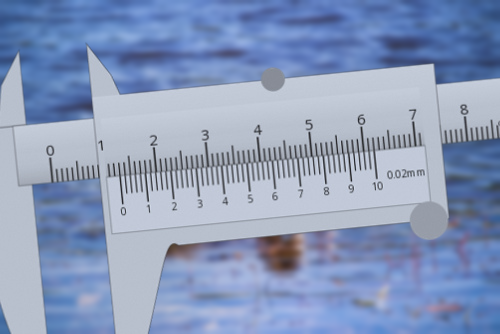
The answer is 13.0 mm
